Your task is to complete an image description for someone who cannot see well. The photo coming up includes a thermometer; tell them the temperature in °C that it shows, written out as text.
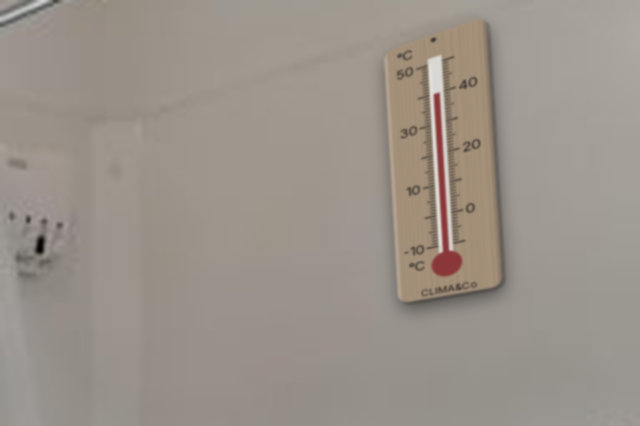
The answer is 40 °C
